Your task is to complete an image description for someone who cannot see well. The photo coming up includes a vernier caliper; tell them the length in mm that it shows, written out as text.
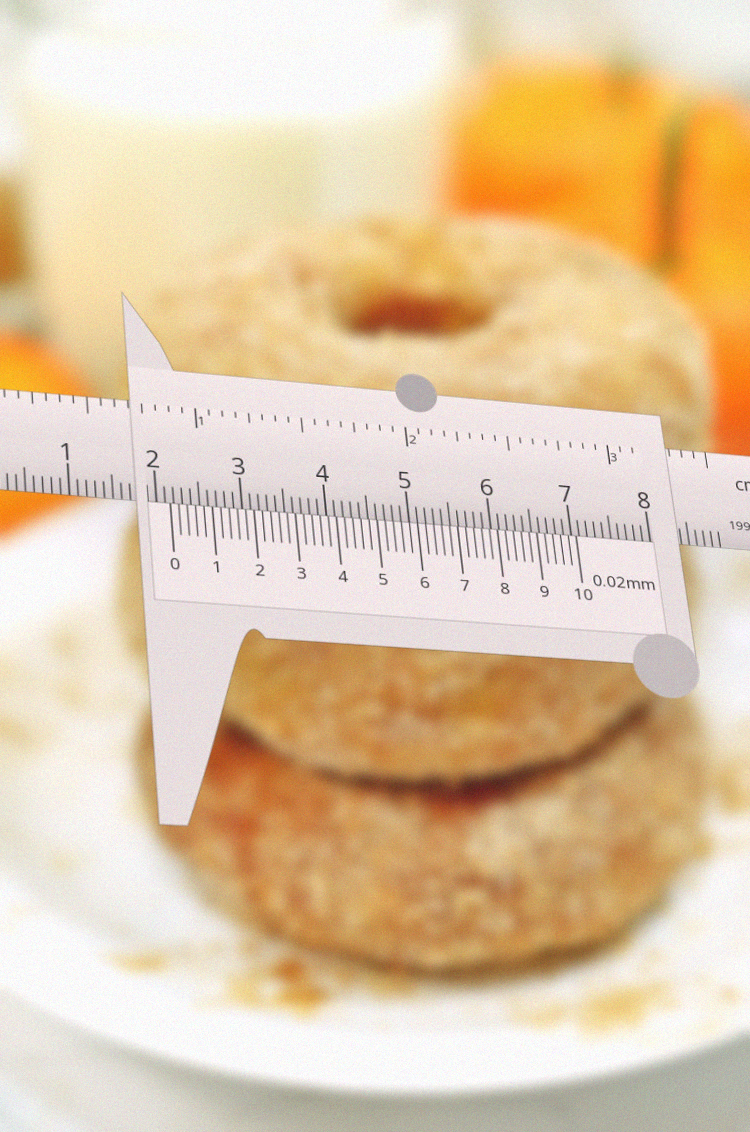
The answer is 21.6 mm
